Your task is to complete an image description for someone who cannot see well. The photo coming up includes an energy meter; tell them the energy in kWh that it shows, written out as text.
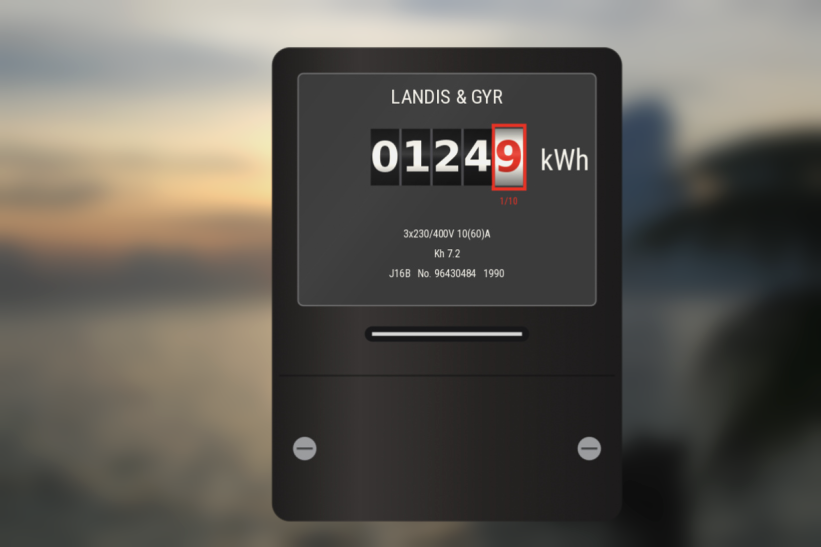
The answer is 124.9 kWh
